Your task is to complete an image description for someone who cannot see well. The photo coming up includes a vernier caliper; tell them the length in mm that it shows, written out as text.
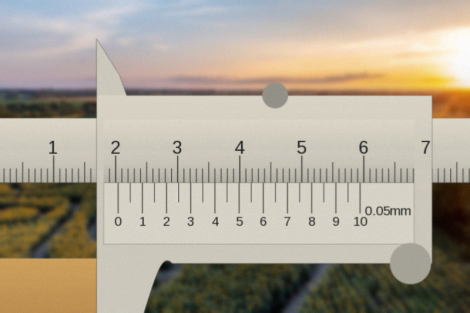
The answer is 20.4 mm
